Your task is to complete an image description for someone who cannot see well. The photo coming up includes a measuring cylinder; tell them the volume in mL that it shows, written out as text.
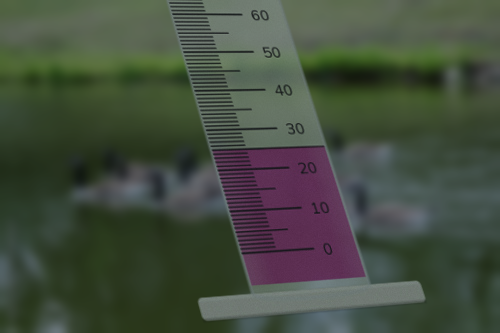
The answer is 25 mL
